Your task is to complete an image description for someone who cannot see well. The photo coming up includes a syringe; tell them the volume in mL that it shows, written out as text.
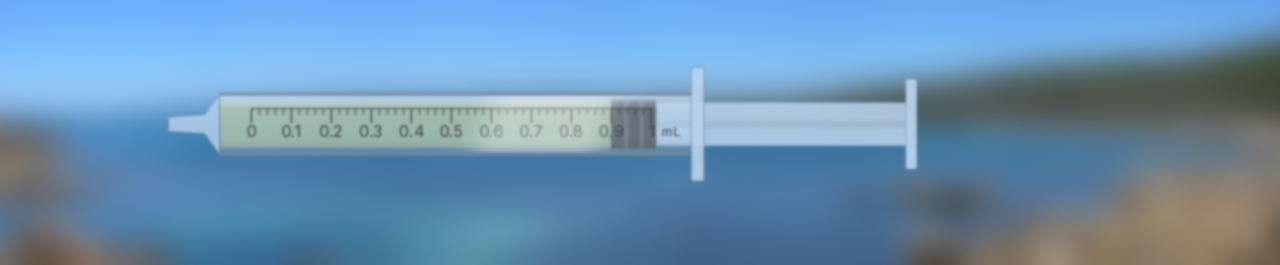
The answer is 0.9 mL
